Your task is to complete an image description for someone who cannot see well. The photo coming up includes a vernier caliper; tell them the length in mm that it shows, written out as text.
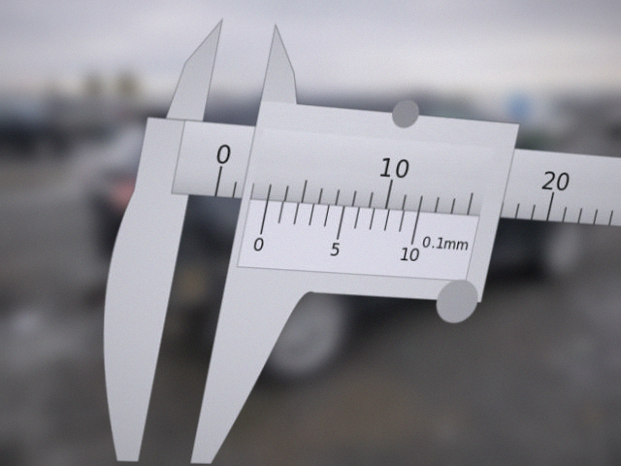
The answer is 3.0 mm
